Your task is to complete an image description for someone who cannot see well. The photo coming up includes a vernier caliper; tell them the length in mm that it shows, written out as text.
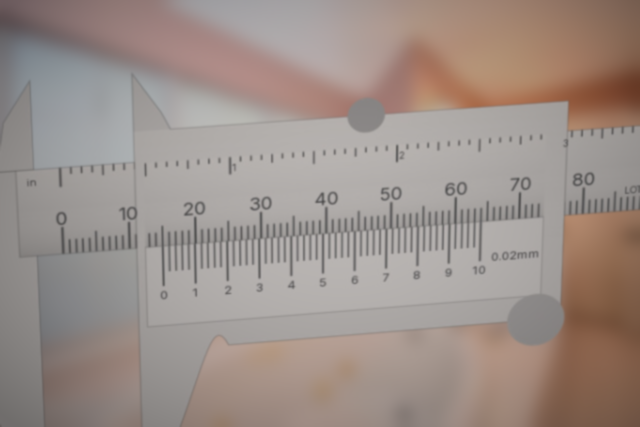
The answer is 15.0 mm
